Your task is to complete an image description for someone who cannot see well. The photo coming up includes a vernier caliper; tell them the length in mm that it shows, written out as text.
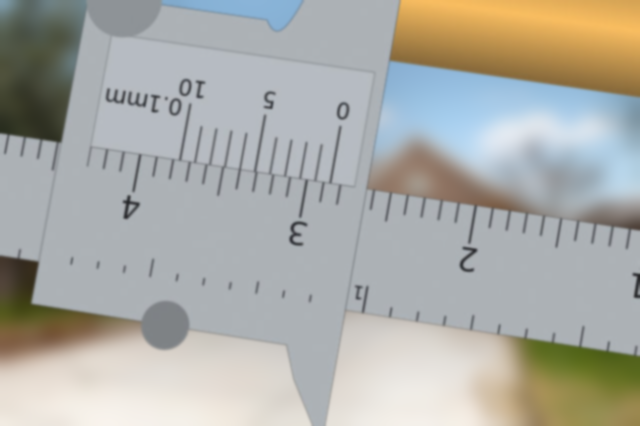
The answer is 28.6 mm
